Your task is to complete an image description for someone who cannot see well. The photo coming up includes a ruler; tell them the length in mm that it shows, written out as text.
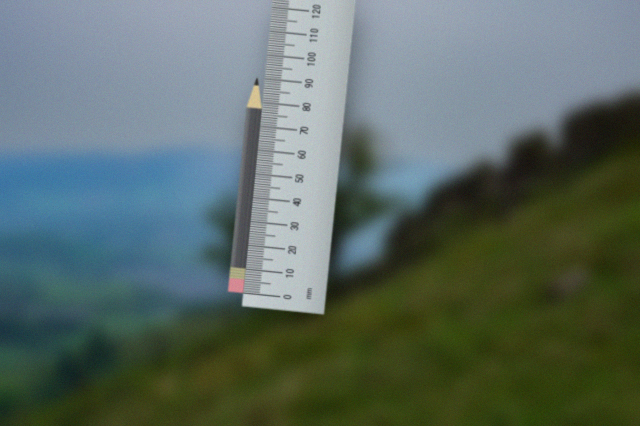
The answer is 90 mm
